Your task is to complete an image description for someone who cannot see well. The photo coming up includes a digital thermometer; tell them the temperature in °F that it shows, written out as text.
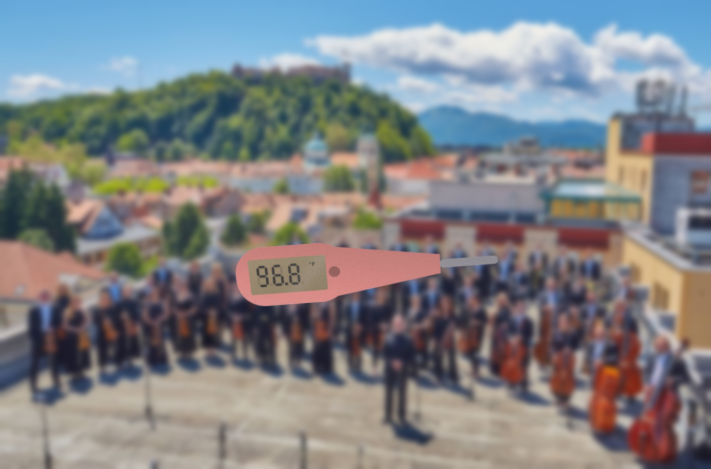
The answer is 96.8 °F
